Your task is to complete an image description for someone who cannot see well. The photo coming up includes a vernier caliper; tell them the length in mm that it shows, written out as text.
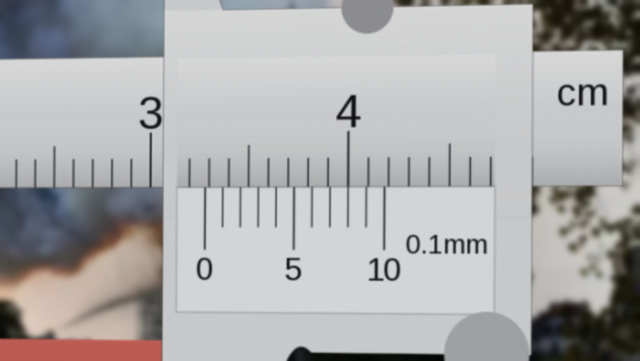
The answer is 32.8 mm
